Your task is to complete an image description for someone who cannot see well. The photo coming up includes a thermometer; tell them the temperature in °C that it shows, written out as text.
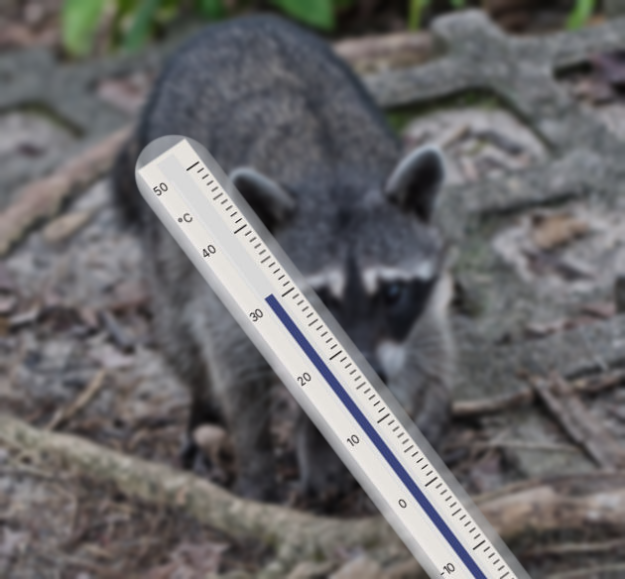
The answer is 31 °C
